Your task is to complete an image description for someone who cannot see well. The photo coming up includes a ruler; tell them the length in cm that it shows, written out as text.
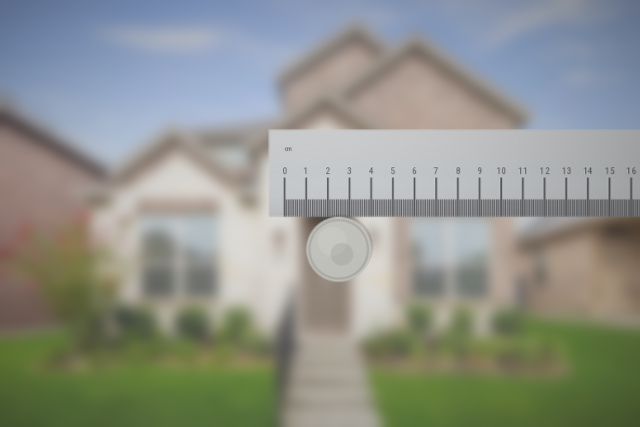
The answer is 3 cm
